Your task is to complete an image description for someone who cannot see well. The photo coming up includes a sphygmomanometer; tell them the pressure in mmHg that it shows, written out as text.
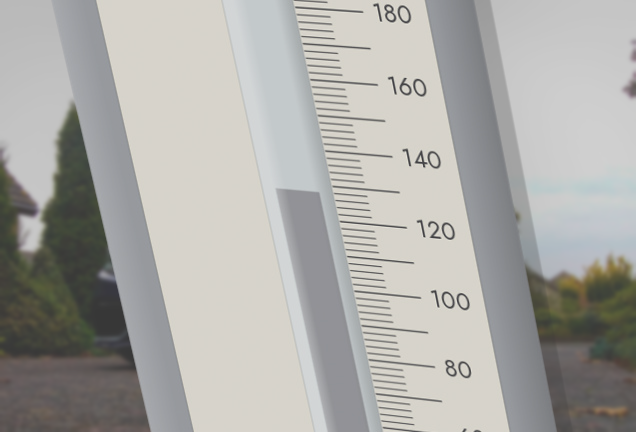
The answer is 128 mmHg
